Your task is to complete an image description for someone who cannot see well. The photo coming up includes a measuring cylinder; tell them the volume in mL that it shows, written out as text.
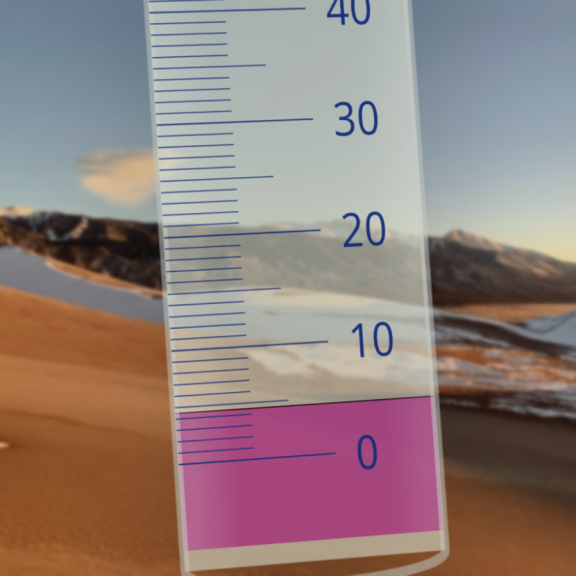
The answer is 4.5 mL
